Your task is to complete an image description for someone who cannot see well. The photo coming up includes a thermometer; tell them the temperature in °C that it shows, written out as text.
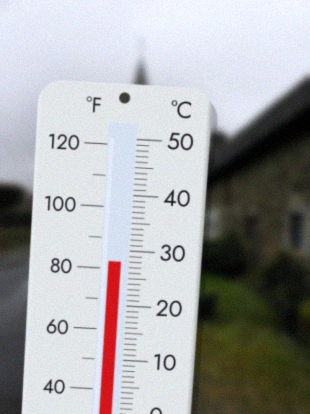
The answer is 28 °C
